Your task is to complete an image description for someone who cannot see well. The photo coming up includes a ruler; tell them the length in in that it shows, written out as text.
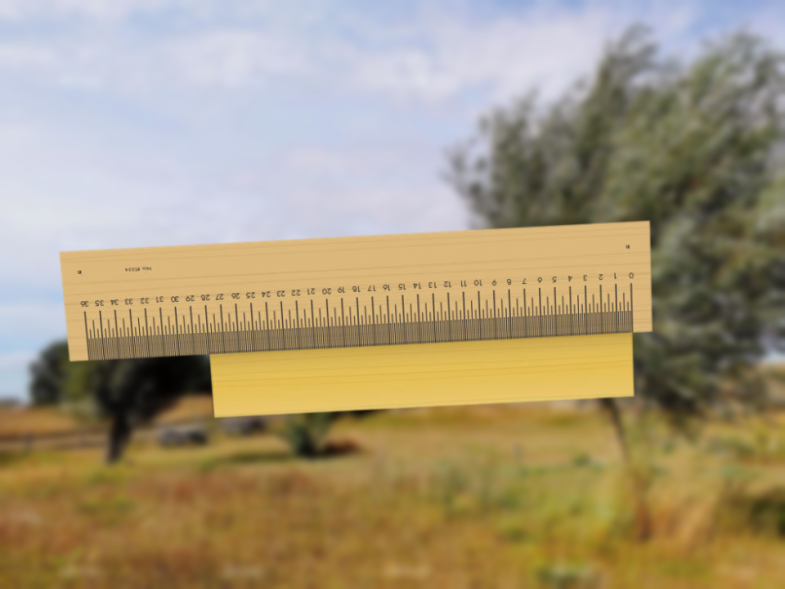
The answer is 28 in
